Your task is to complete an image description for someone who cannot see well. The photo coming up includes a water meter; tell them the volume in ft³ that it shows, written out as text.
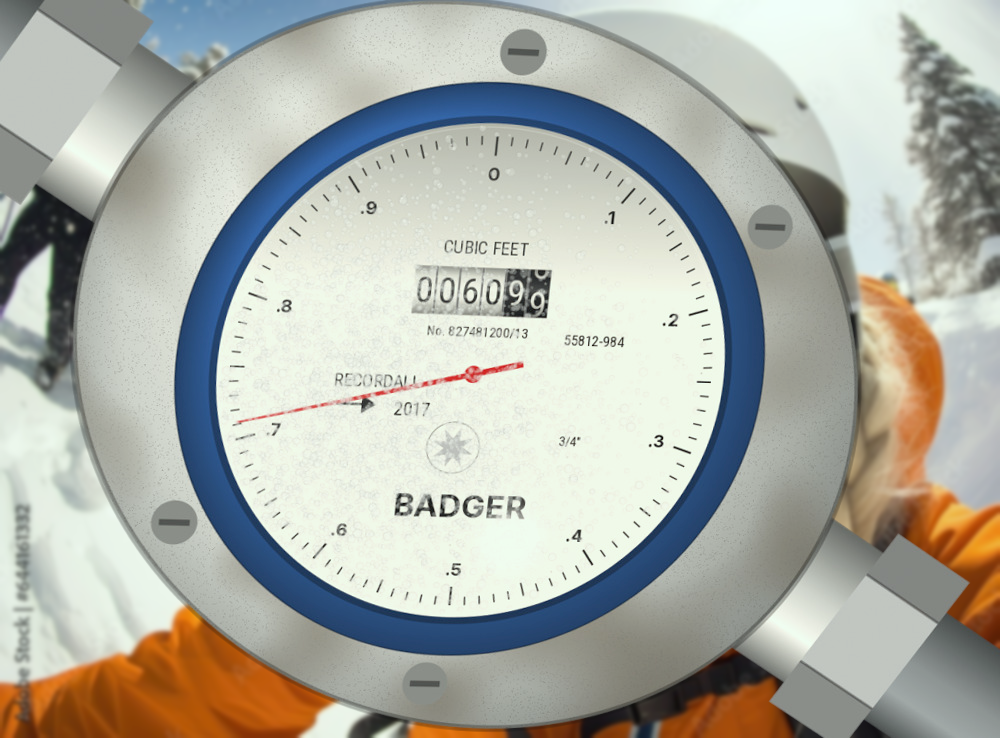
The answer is 6098.71 ft³
